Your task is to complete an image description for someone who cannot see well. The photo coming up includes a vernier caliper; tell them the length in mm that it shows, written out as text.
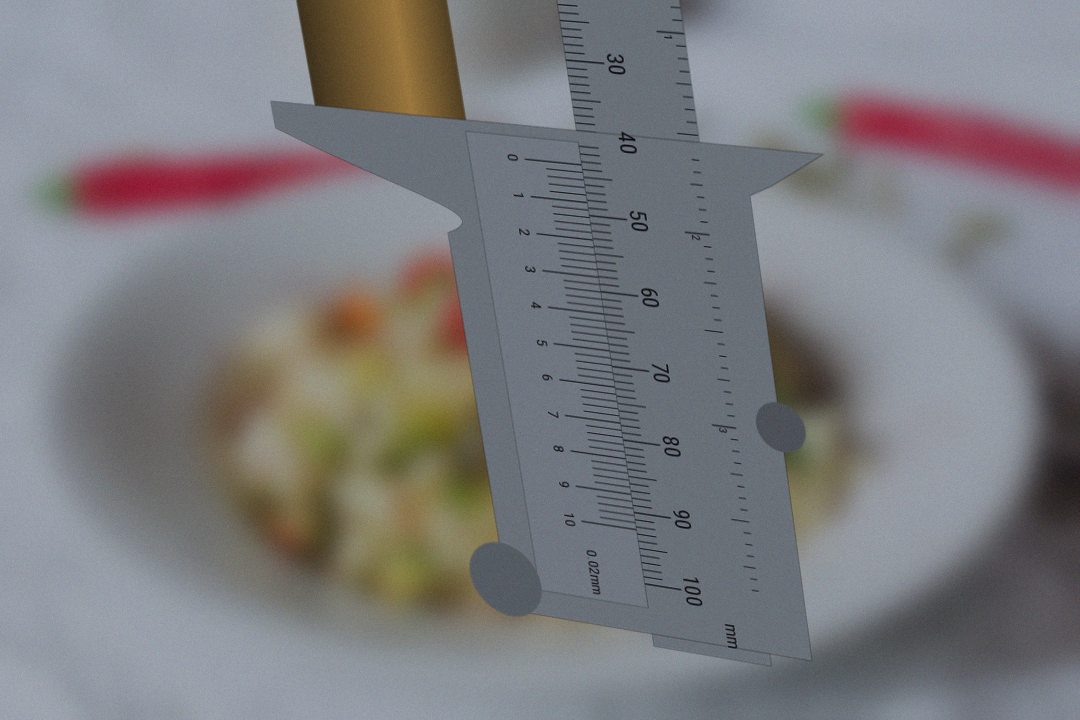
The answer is 43.4 mm
